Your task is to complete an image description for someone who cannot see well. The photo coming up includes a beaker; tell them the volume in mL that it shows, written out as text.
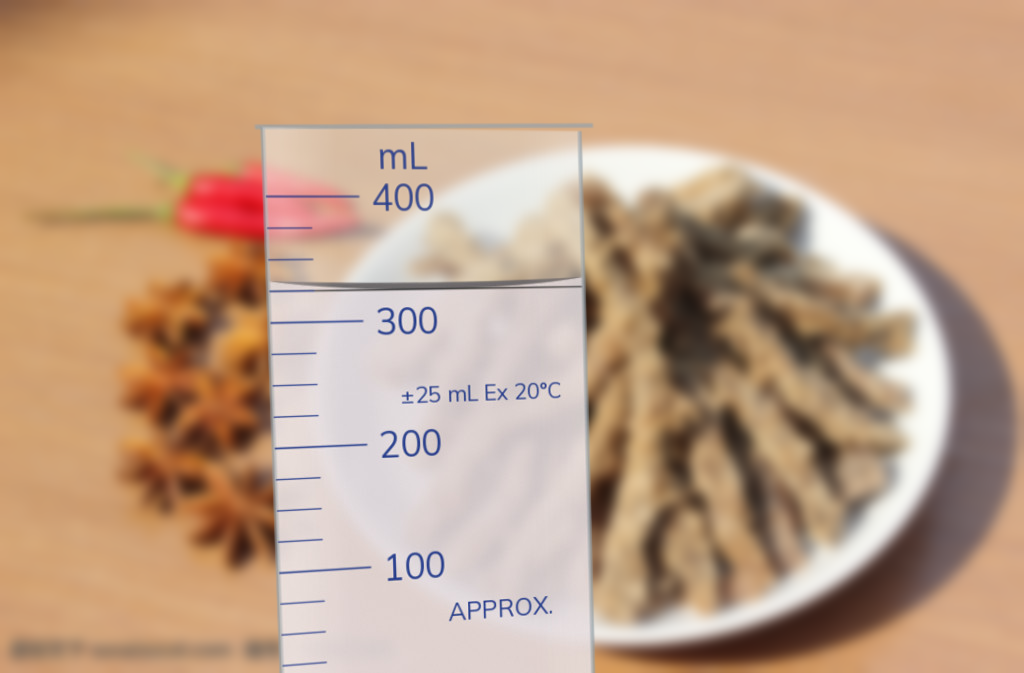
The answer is 325 mL
